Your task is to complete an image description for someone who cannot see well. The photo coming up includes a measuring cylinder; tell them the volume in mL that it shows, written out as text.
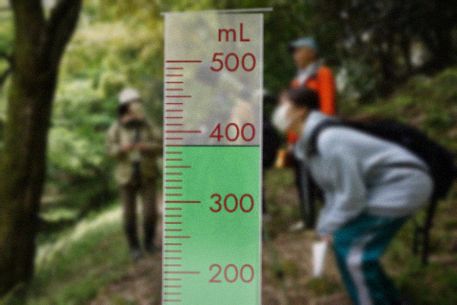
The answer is 380 mL
